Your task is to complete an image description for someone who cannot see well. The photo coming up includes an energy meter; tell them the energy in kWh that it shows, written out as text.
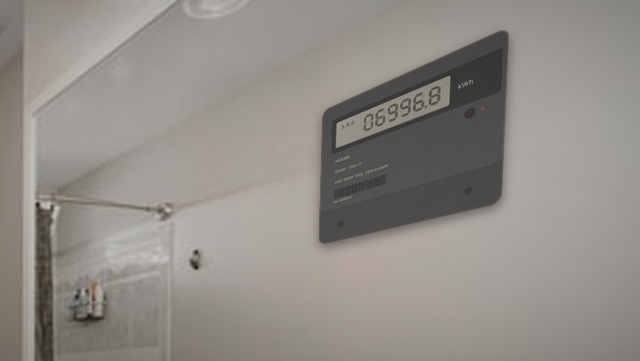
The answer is 6996.8 kWh
